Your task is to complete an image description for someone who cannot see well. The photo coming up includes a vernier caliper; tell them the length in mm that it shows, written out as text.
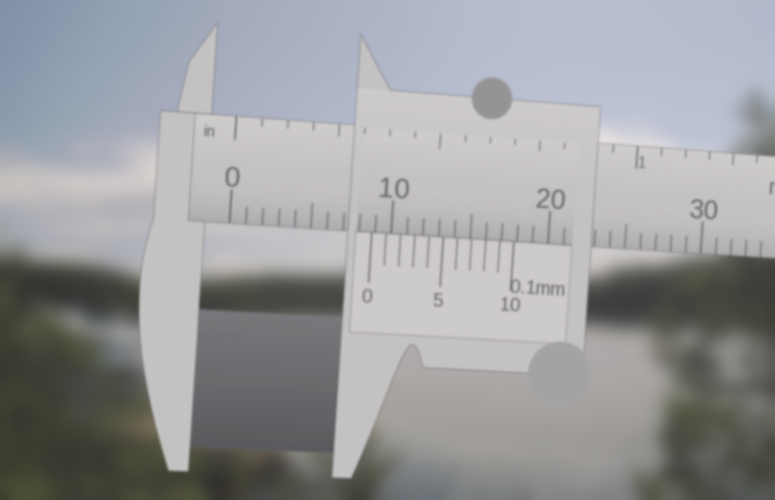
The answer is 8.8 mm
